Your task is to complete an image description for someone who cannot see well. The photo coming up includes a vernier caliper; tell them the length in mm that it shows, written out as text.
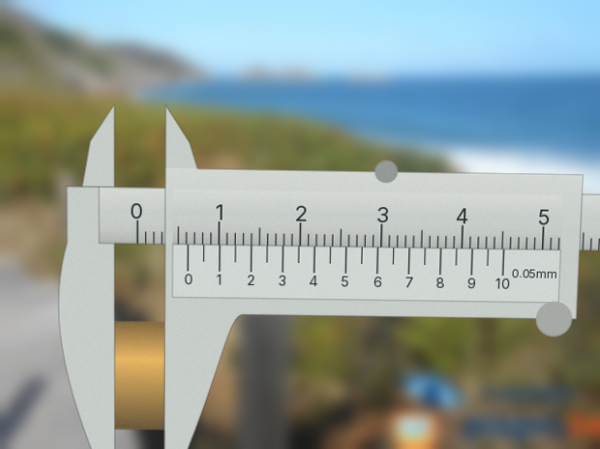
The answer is 6.2 mm
